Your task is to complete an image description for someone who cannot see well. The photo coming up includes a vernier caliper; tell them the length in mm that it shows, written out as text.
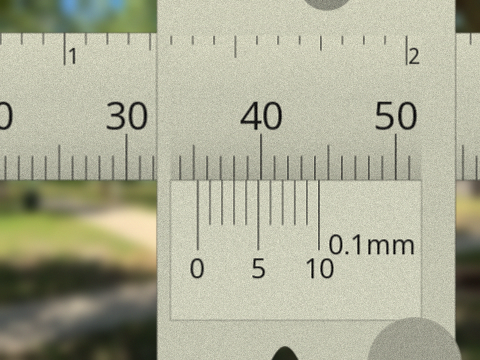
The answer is 35.3 mm
